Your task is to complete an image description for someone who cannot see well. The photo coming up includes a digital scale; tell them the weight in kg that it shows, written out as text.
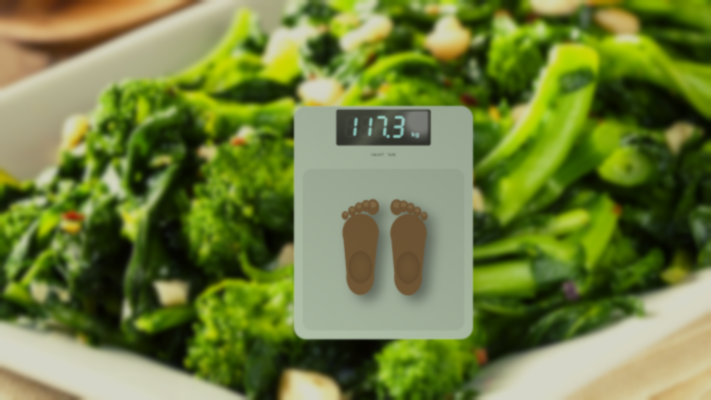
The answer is 117.3 kg
